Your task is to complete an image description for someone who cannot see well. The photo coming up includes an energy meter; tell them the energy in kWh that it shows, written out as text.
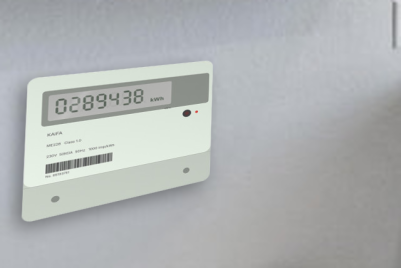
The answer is 289438 kWh
